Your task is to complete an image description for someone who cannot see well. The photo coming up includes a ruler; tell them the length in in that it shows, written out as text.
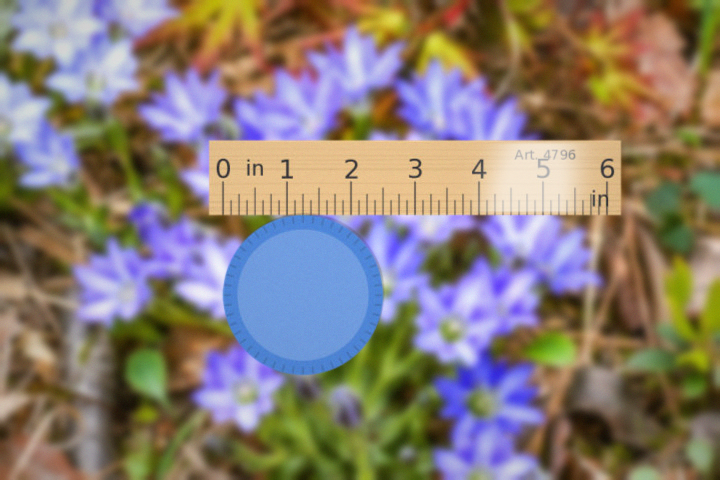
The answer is 2.5 in
